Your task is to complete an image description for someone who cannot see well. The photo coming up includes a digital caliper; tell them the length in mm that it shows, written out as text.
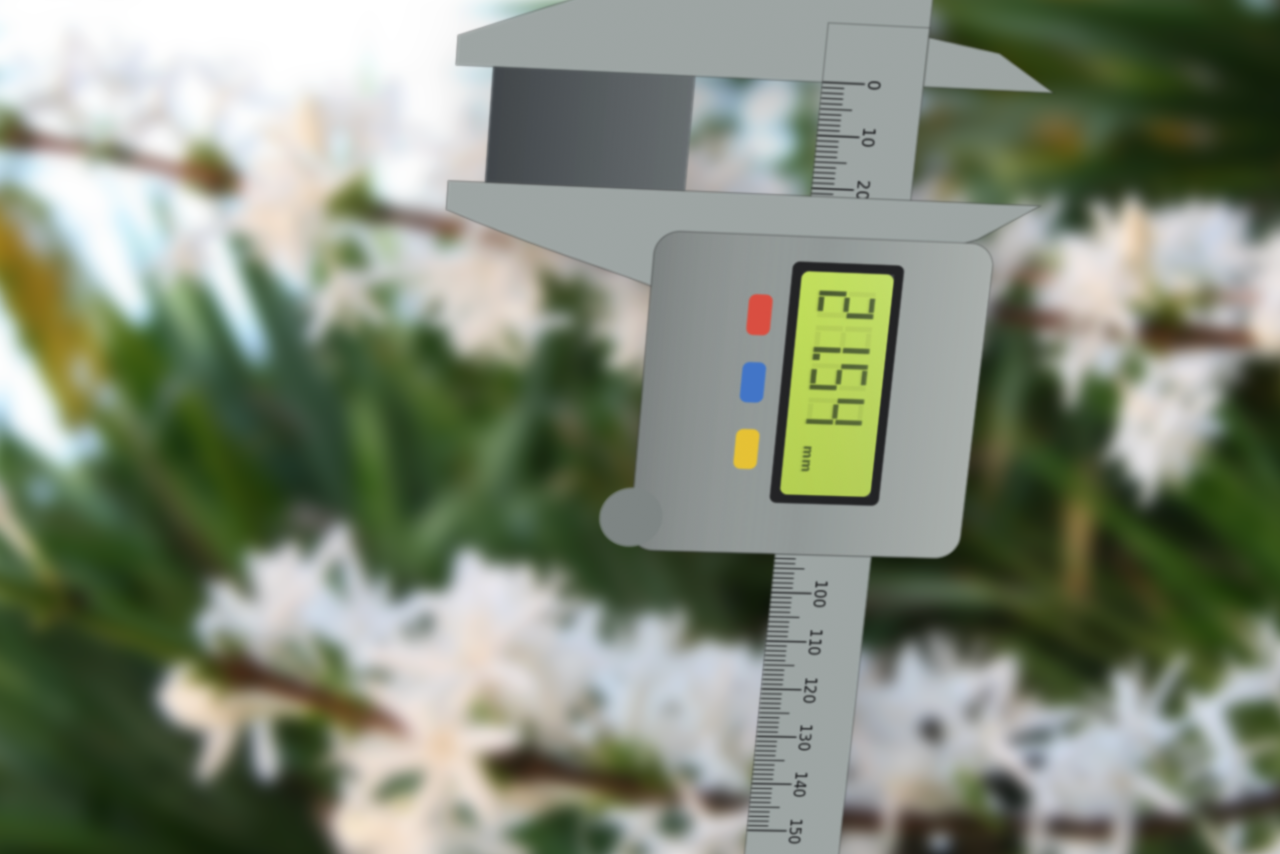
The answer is 21.54 mm
